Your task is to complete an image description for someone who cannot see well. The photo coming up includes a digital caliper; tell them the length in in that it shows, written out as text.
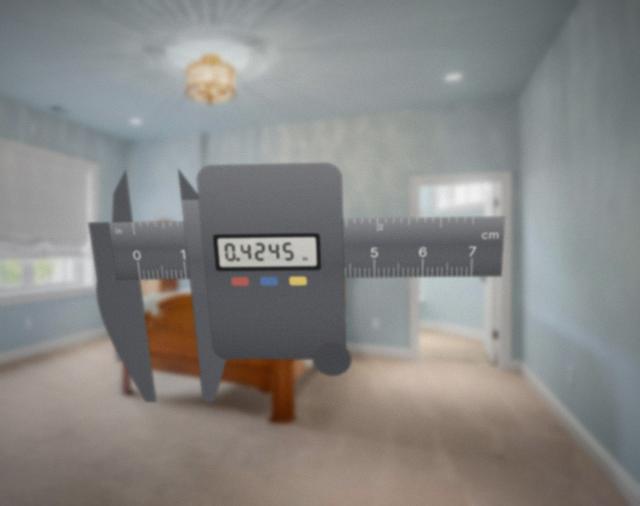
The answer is 0.4245 in
